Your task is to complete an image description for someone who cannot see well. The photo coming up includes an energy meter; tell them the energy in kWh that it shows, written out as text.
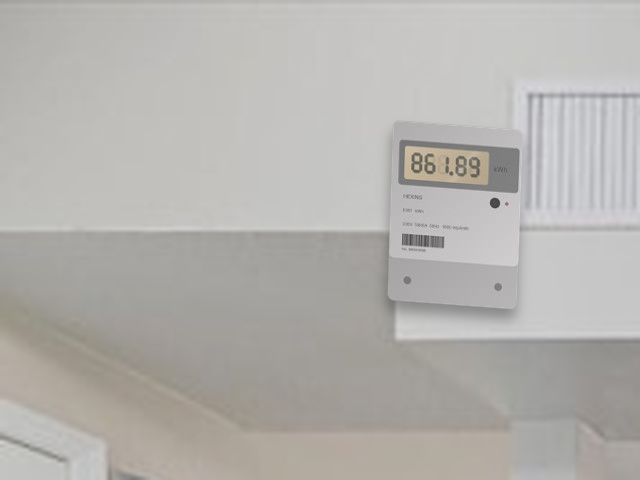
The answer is 861.89 kWh
